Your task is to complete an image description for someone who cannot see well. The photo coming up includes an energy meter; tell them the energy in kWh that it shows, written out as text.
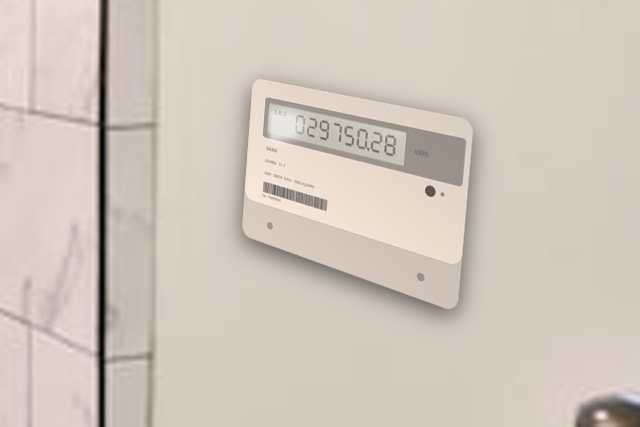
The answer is 29750.28 kWh
